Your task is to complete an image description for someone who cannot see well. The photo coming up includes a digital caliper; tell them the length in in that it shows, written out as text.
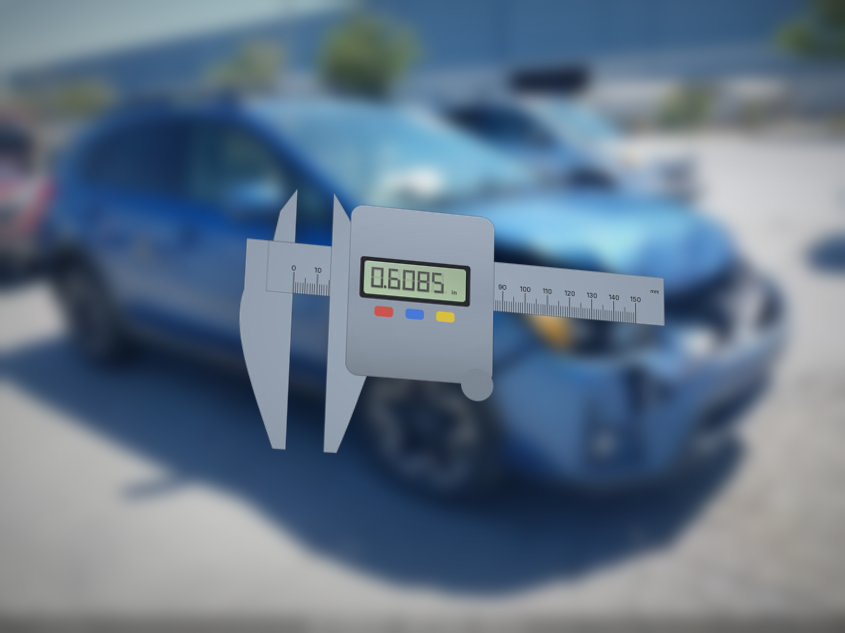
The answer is 0.6085 in
